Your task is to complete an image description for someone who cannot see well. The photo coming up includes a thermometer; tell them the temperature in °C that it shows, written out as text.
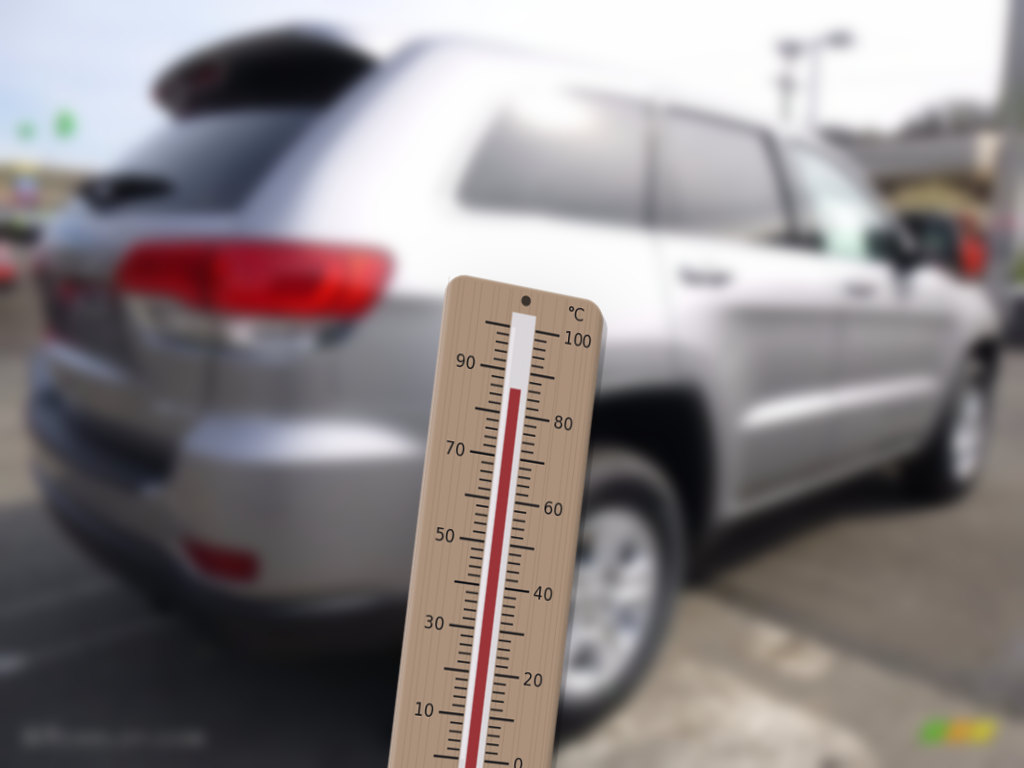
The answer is 86 °C
